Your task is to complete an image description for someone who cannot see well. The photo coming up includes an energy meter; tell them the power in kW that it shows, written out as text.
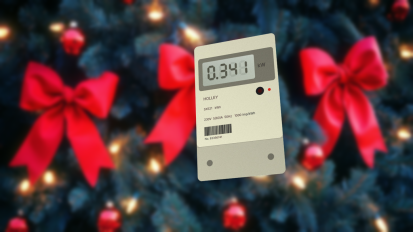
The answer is 0.341 kW
